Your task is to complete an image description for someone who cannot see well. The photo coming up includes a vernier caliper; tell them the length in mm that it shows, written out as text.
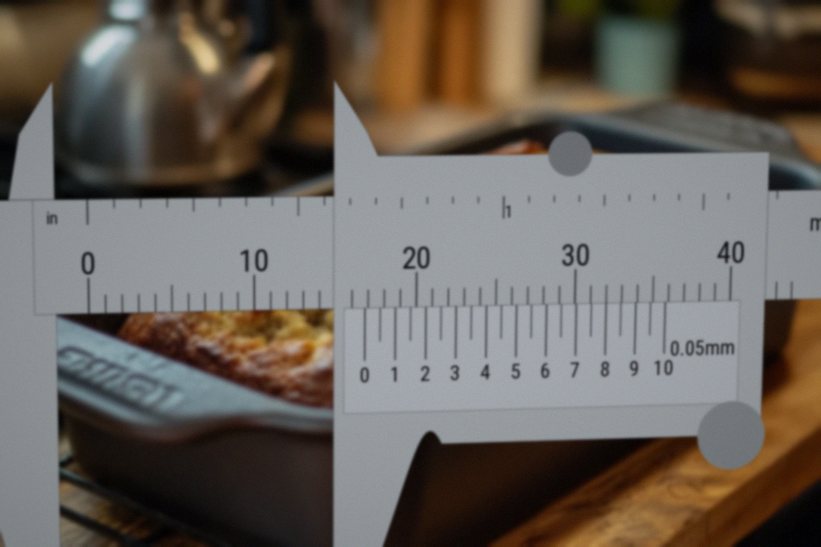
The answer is 16.8 mm
